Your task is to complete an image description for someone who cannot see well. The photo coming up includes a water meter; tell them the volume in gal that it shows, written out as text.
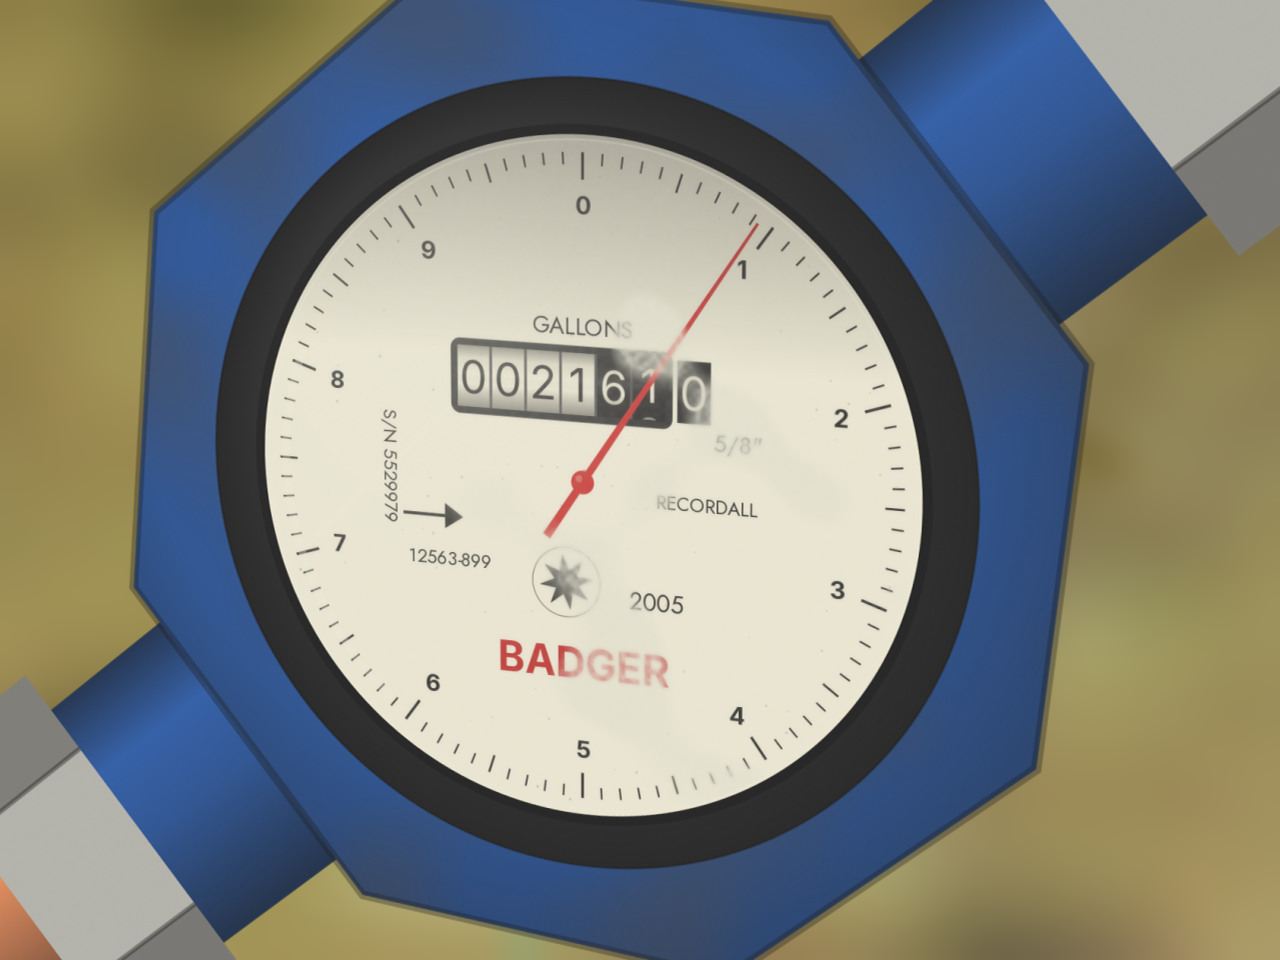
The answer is 21610.9 gal
